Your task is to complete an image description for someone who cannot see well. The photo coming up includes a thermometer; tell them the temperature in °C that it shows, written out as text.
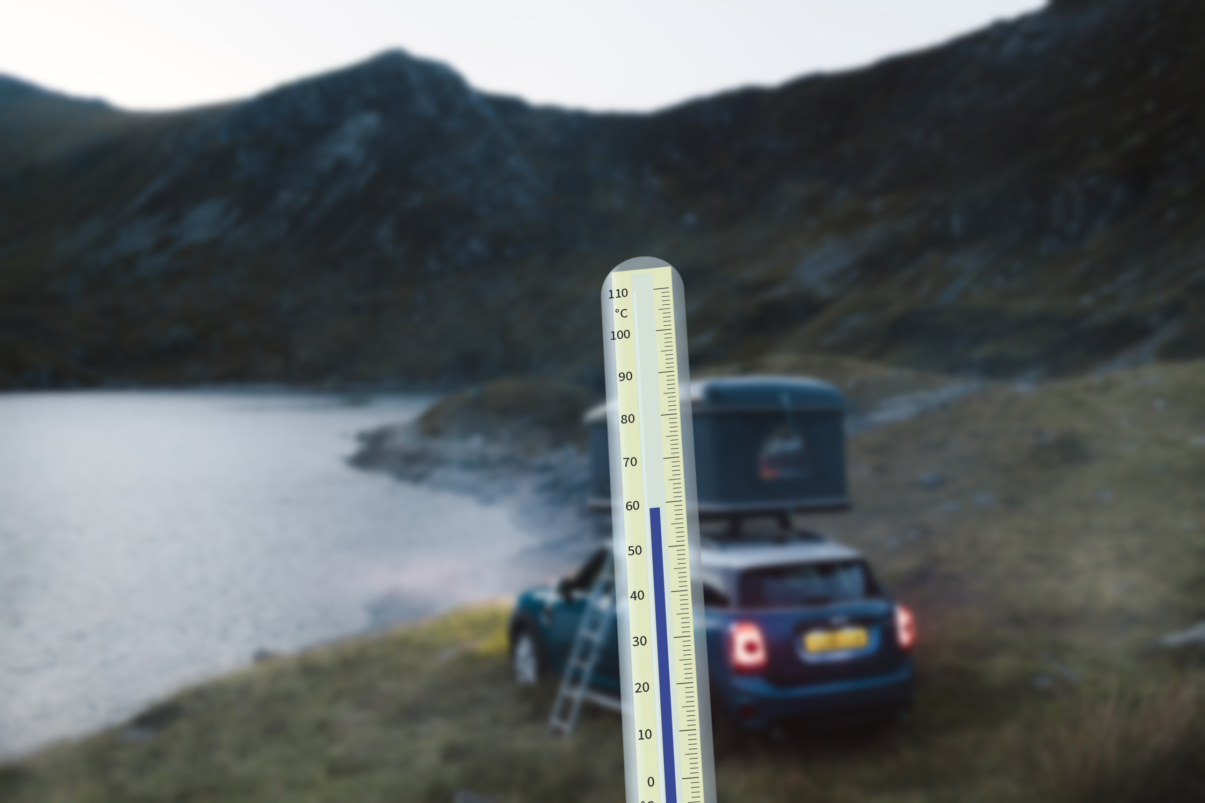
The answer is 59 °C
